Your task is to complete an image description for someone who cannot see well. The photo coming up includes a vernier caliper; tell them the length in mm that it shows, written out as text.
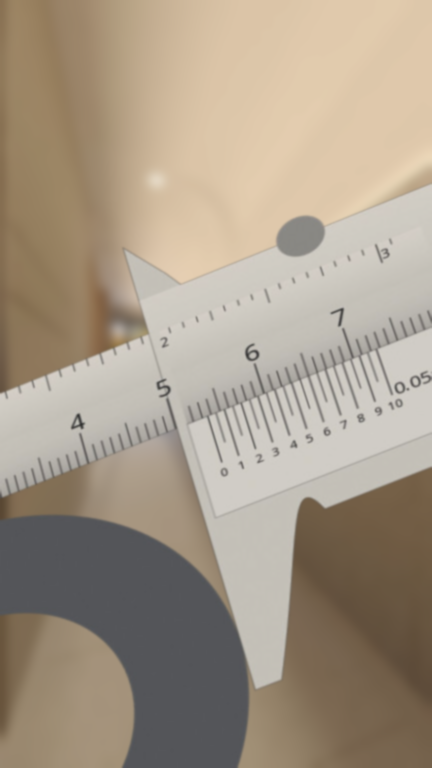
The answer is 53.6 mm
